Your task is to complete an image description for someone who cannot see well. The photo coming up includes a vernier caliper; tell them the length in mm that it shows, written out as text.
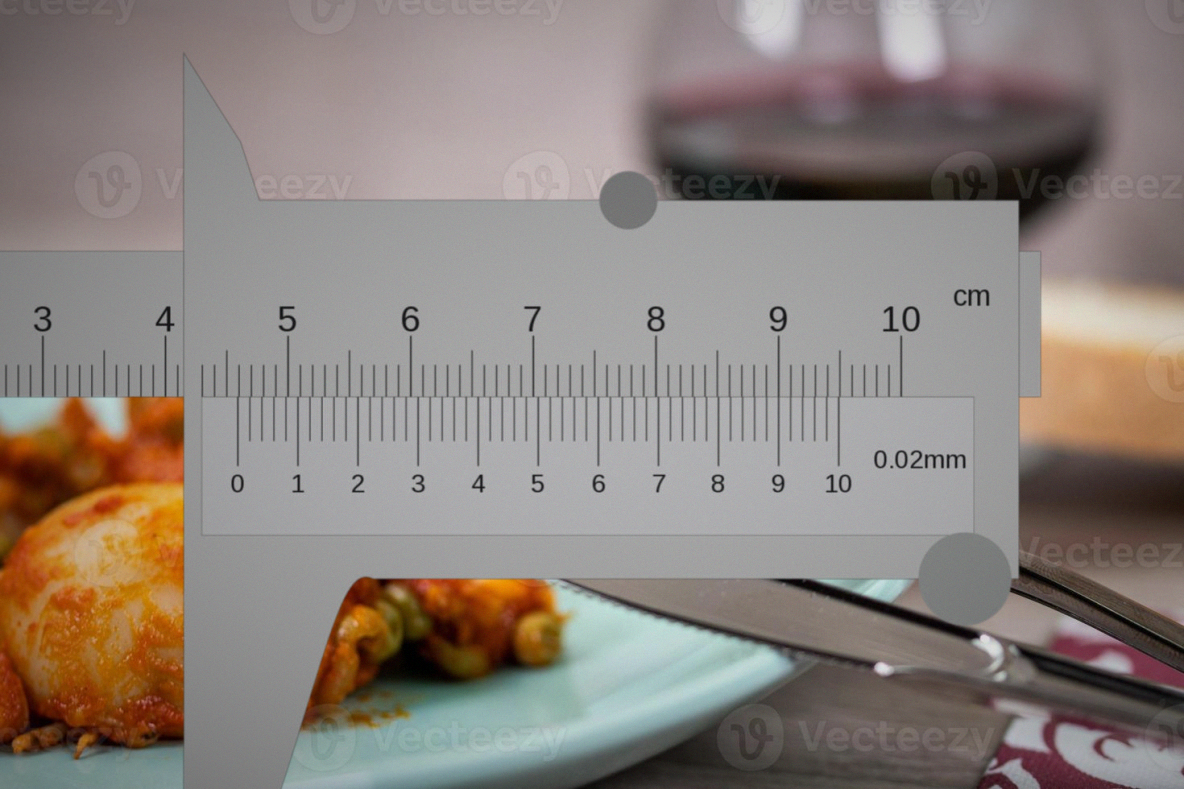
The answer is 45.9 mm
